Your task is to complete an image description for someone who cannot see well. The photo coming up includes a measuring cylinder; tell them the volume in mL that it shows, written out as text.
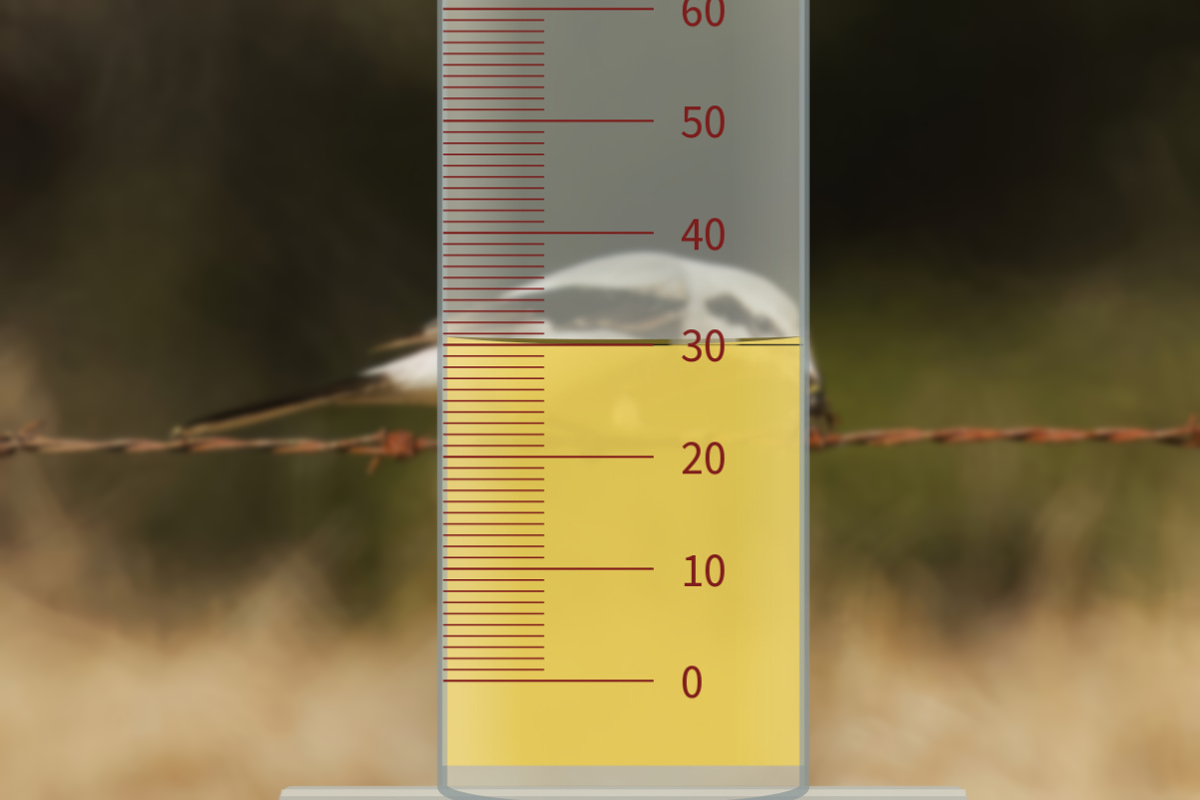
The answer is 30 mL
